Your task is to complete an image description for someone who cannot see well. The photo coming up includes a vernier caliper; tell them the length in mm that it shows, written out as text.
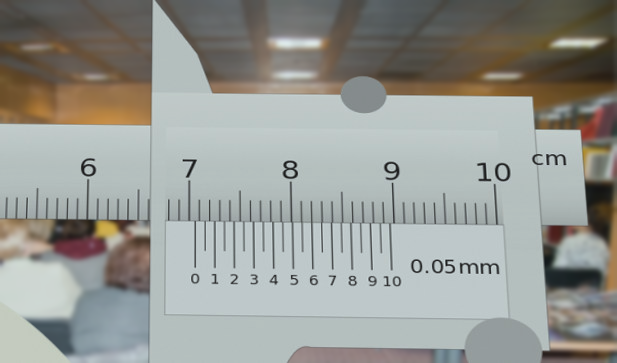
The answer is 70.6 mm
